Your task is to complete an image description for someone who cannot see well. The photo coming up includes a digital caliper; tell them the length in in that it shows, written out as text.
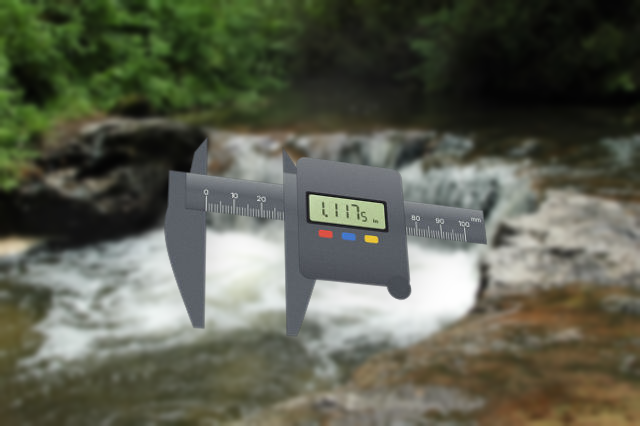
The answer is 1.1175 in
